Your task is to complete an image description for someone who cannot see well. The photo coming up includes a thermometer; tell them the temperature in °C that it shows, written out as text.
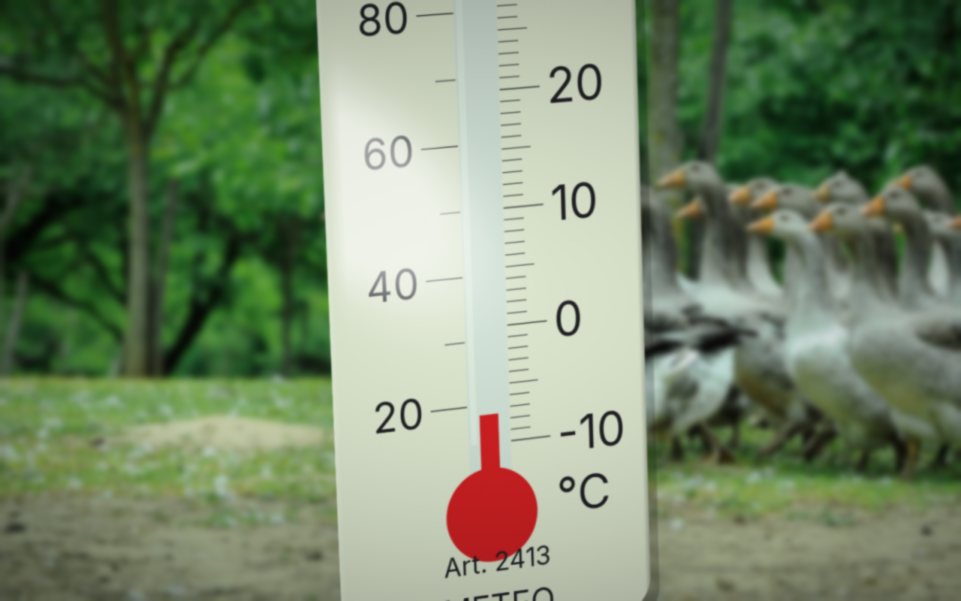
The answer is -7.5 °C
